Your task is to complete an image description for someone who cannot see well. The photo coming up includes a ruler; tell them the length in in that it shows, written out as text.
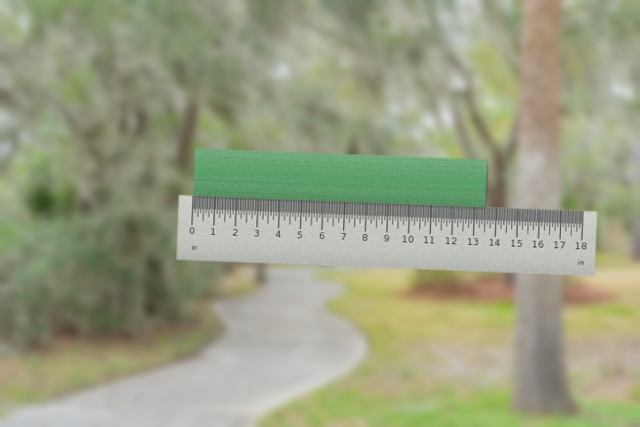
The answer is 13.5 in
